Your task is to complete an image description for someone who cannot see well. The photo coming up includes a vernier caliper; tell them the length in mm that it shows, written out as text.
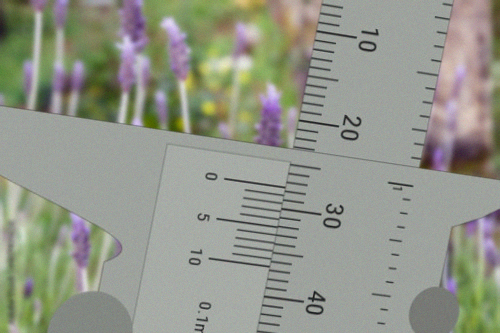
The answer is 27.6 mm
